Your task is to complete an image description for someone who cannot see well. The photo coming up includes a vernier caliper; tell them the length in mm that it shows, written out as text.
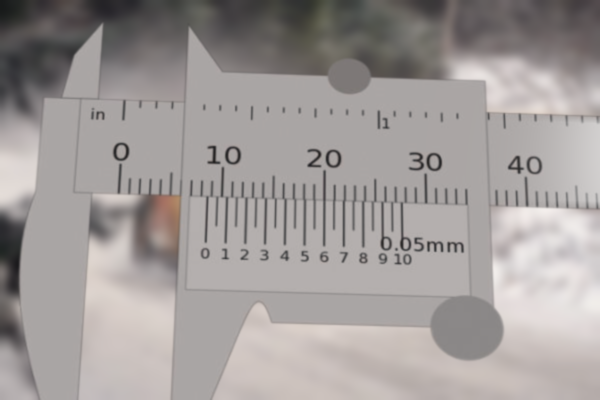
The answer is 8.6 mm
